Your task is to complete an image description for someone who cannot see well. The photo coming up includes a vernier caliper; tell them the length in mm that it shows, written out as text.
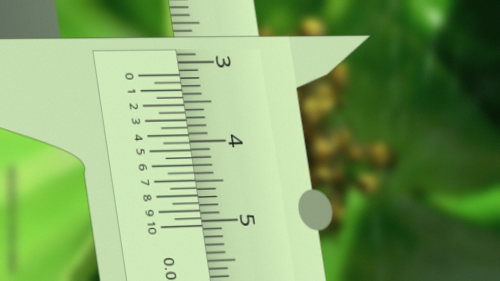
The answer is 31.6 mm
